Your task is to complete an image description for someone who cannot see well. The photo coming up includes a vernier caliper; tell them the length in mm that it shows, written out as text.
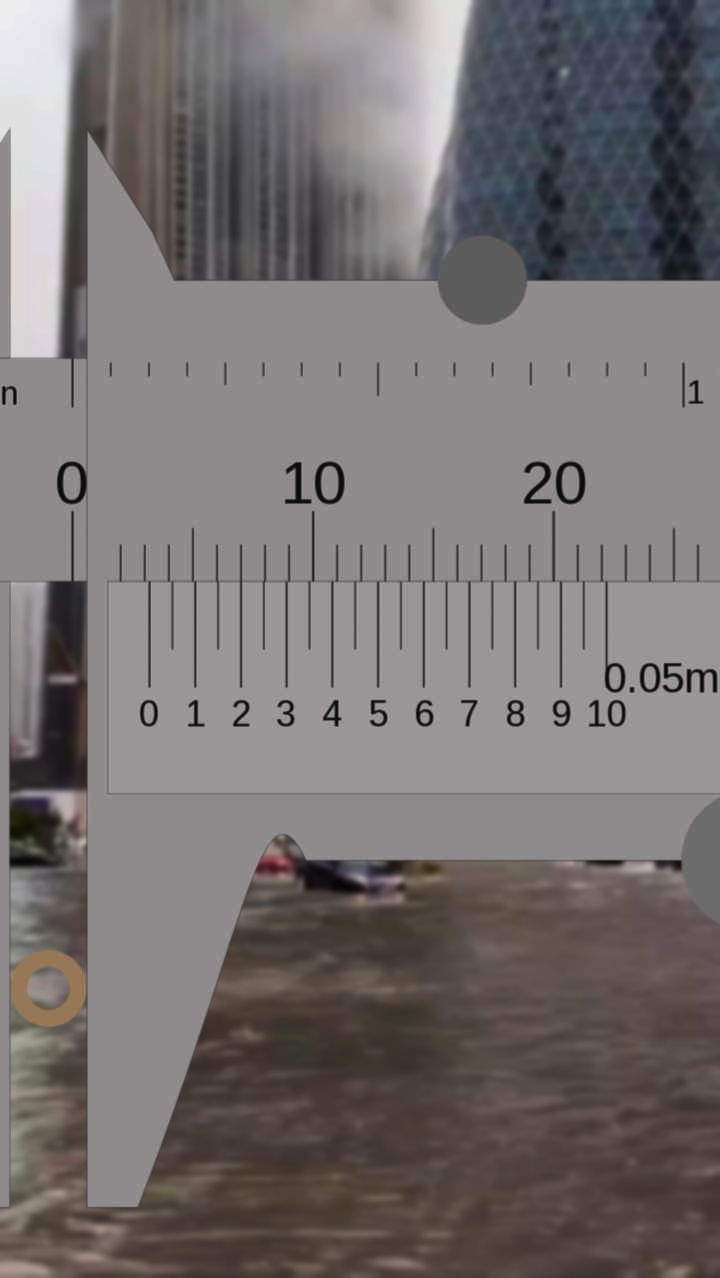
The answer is 3.2 mm
